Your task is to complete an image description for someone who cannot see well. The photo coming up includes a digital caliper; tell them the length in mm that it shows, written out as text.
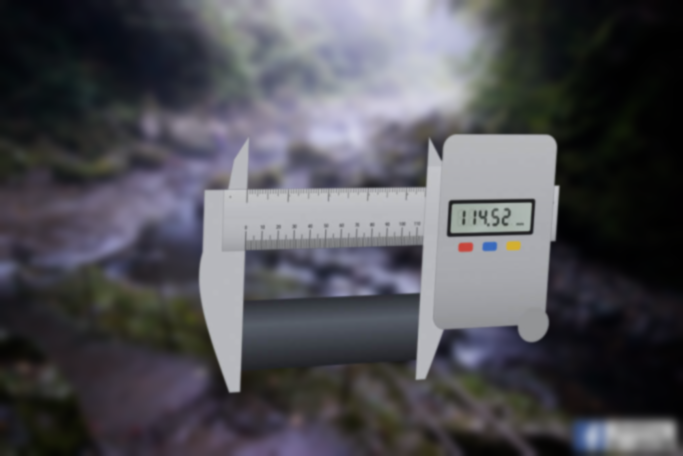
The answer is 114.52 mm
